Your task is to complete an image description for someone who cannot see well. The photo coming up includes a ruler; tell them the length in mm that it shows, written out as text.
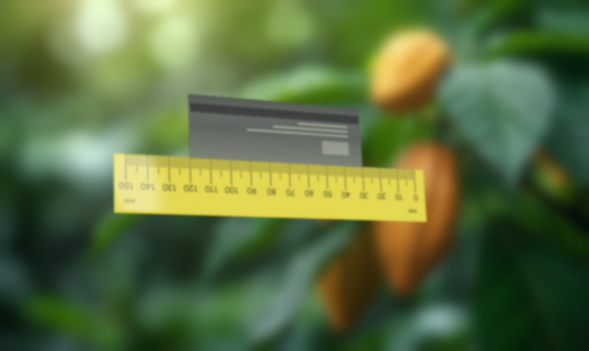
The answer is 90 mm
